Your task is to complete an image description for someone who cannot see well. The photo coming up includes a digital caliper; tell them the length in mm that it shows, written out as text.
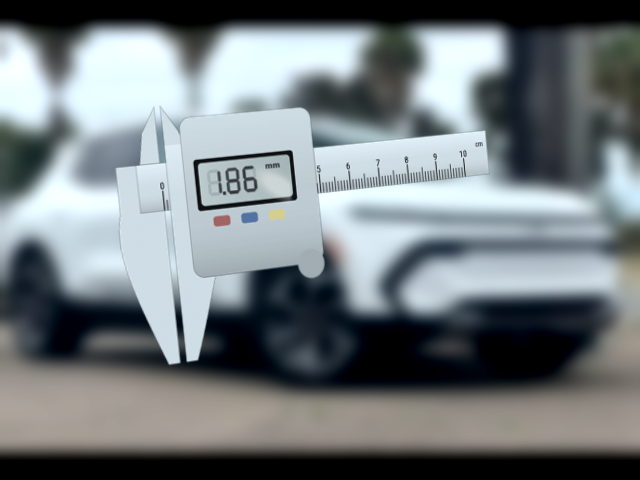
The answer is 1.86 mm
